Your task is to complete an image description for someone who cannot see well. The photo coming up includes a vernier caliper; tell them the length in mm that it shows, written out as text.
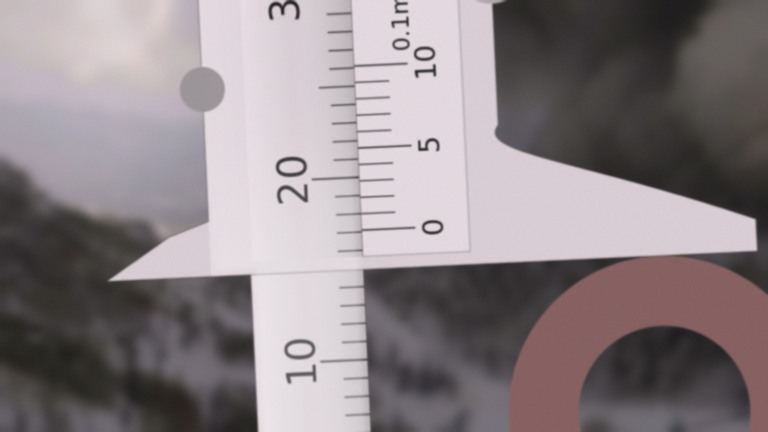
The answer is 17.1 mm
